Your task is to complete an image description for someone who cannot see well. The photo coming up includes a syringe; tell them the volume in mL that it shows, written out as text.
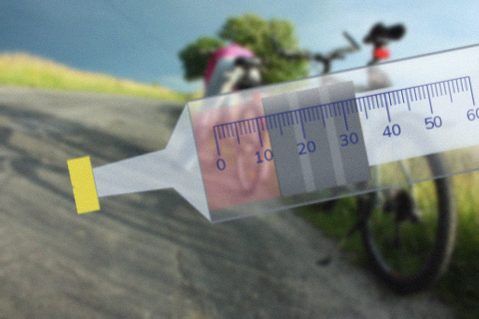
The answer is 12 mL
